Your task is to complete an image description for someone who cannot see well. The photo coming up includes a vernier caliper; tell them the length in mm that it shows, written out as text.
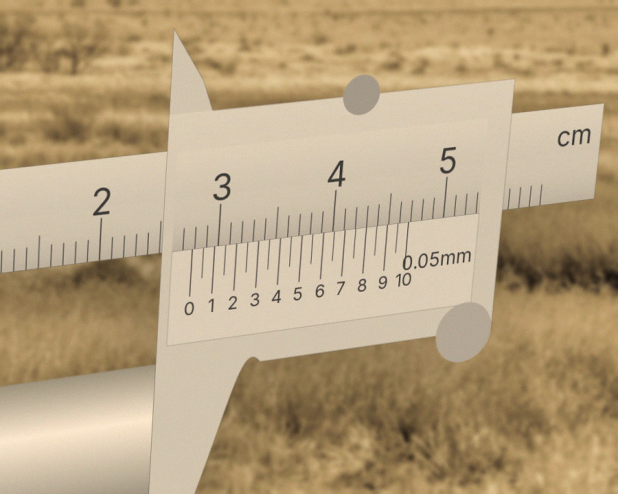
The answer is 27.8 mm
